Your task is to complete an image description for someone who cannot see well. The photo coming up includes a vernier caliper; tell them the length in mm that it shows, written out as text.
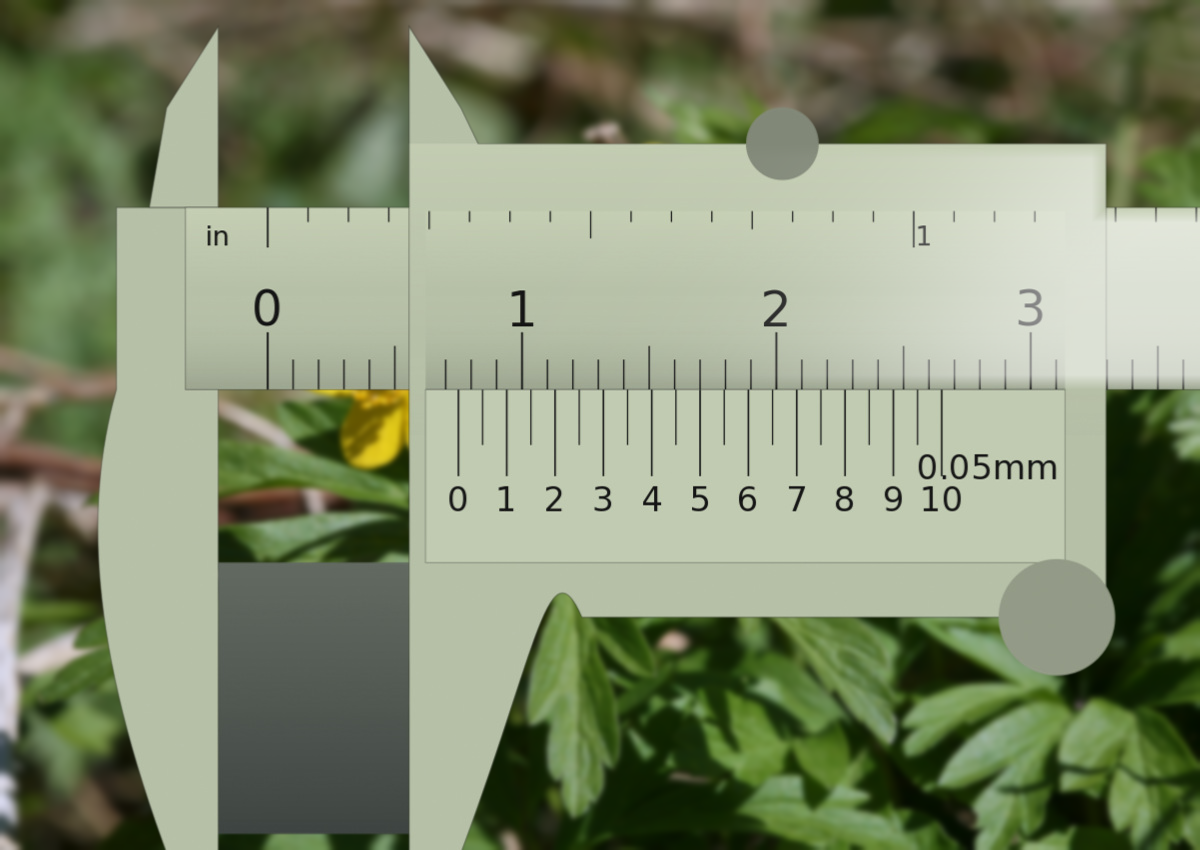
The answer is 7.50 mm
